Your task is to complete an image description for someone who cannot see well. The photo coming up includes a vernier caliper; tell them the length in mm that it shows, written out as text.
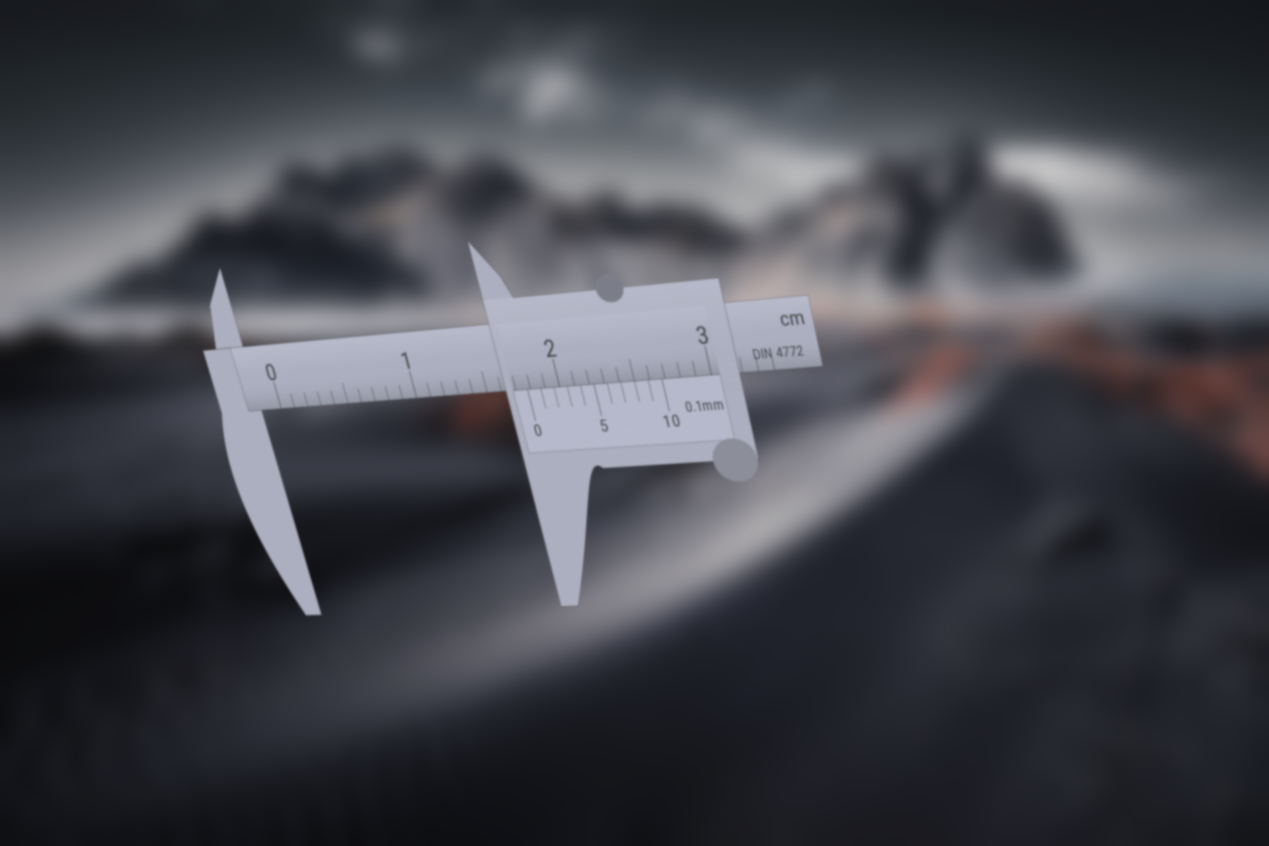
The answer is 17.8 mm
